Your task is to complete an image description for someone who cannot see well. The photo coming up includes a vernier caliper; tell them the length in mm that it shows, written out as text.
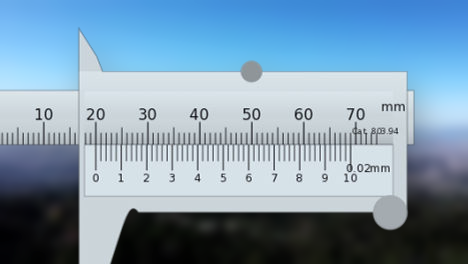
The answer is 20.0 mm
